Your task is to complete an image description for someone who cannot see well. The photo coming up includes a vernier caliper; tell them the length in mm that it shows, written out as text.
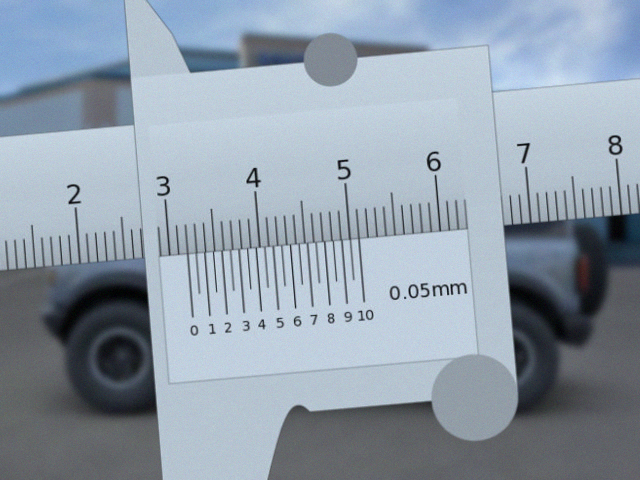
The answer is 32.0 mm
